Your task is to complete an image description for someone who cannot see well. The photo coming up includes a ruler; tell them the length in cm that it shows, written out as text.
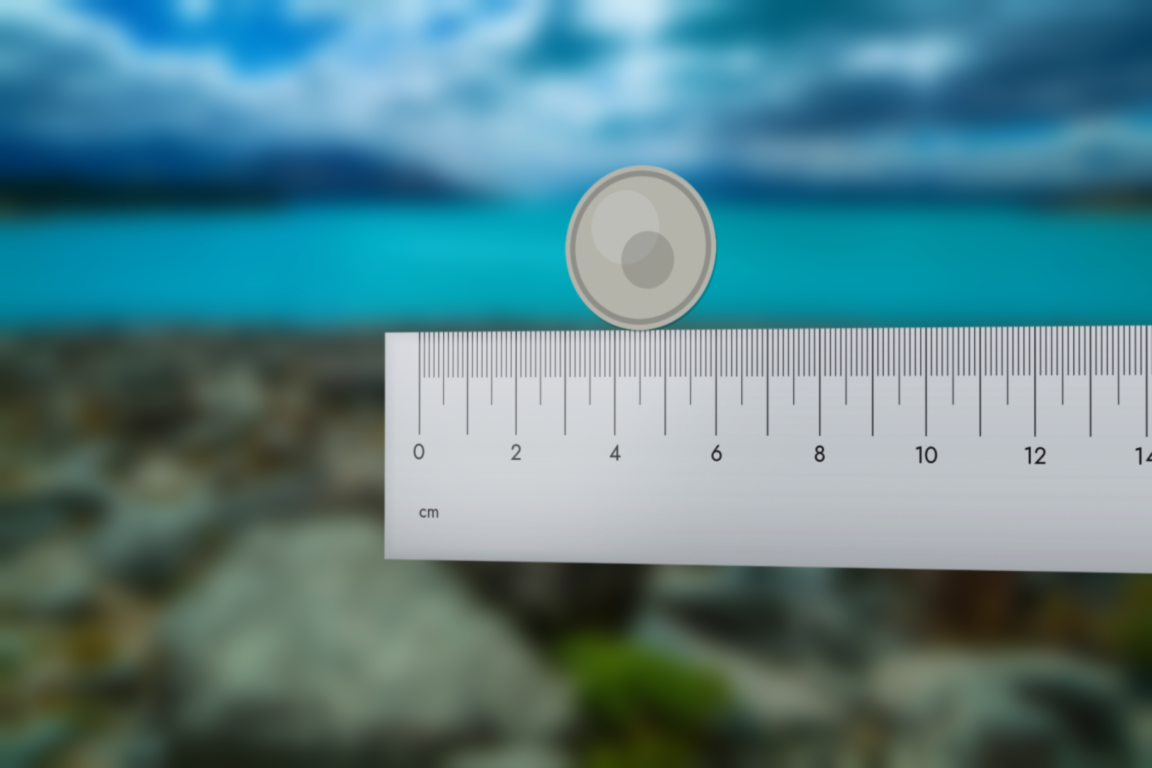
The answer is 3 cm
